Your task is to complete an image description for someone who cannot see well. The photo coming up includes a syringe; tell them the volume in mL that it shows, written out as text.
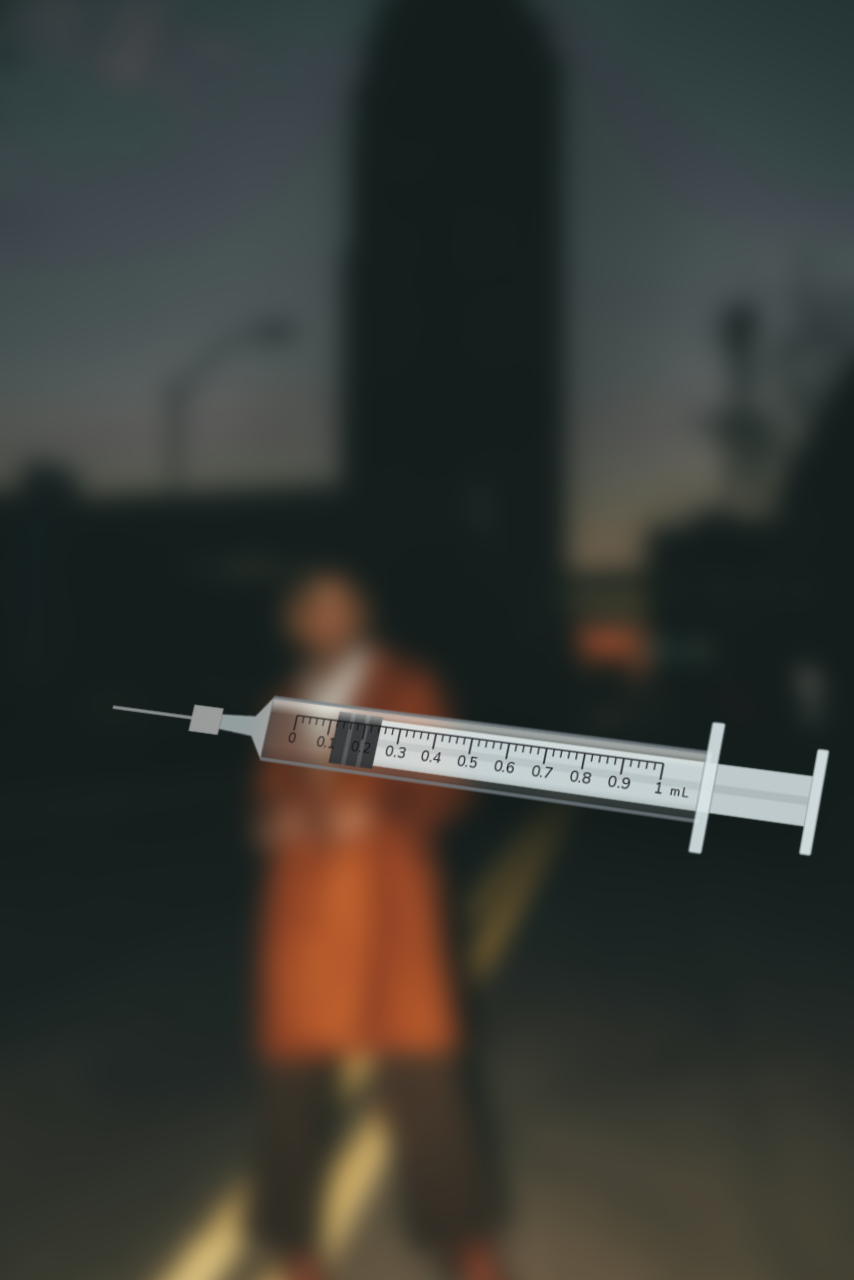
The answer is 0.12 mL
